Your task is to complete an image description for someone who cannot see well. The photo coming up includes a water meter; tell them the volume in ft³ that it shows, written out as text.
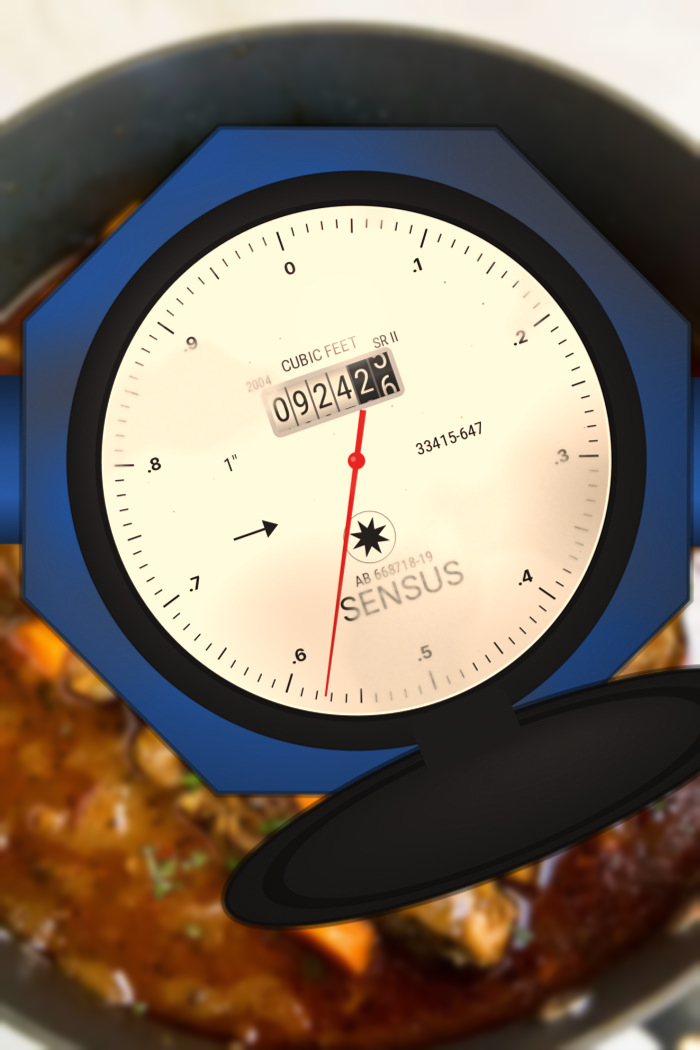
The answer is 92425.57 ft³
